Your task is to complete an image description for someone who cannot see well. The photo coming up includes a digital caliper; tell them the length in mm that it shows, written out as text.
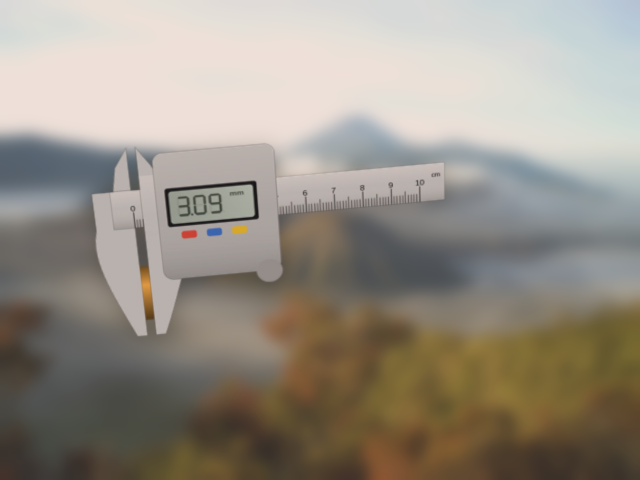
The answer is 3.09 mm
